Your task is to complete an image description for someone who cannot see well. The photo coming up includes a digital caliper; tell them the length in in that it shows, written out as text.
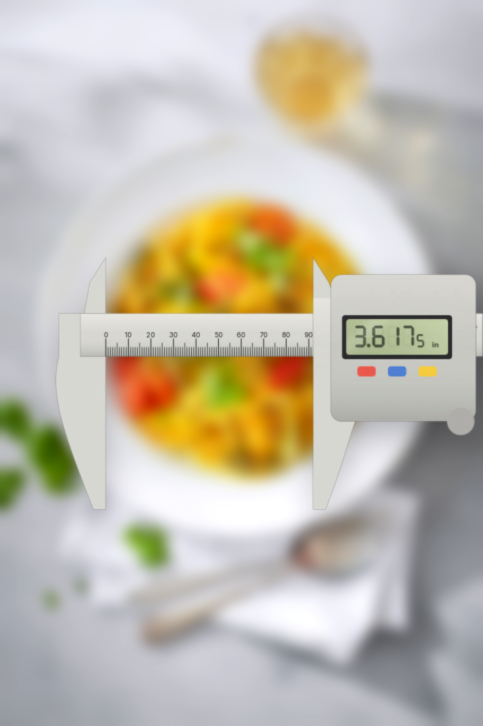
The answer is 3.6175 in
